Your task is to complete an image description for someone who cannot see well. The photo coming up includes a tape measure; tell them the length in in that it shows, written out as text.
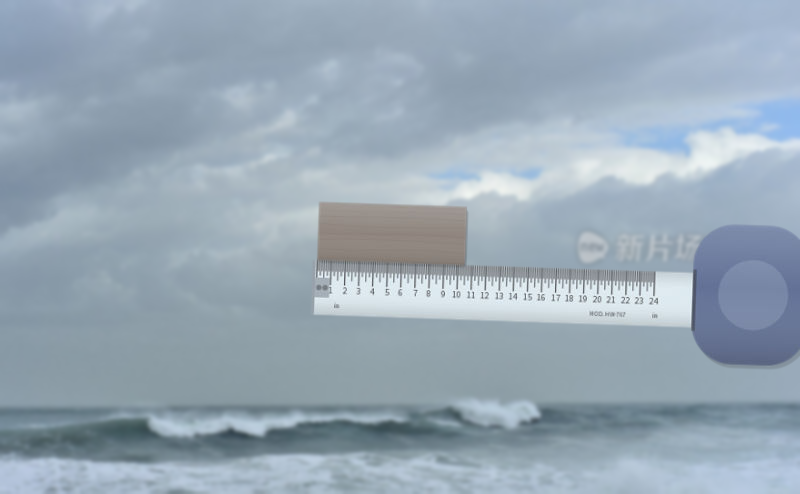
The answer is 10.5 in
